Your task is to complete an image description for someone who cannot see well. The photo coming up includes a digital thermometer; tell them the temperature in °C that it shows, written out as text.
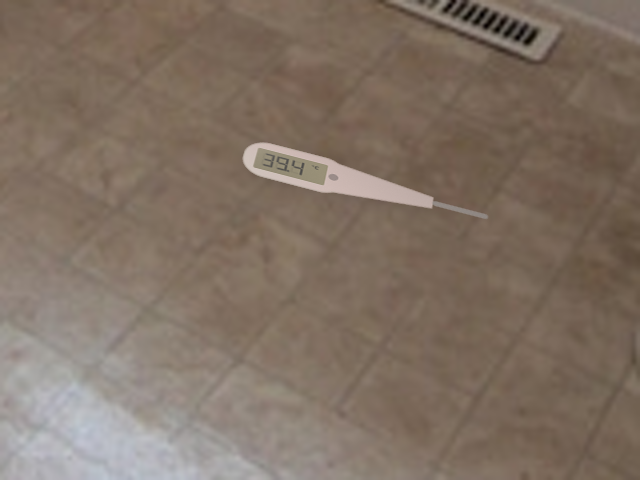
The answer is 39.4 °C
